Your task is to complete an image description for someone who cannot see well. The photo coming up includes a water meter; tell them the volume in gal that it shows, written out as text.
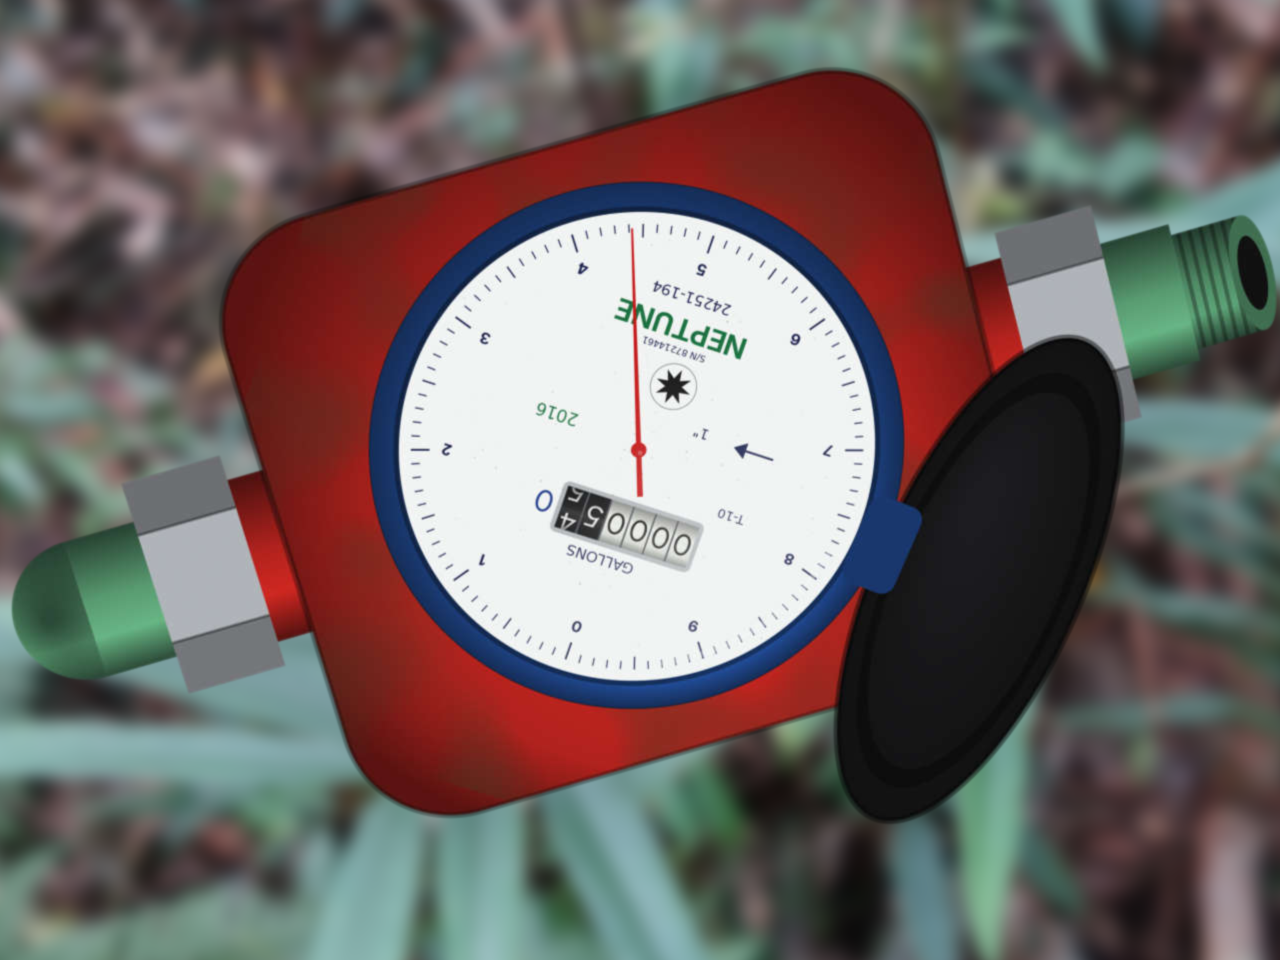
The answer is 544.4 gal
